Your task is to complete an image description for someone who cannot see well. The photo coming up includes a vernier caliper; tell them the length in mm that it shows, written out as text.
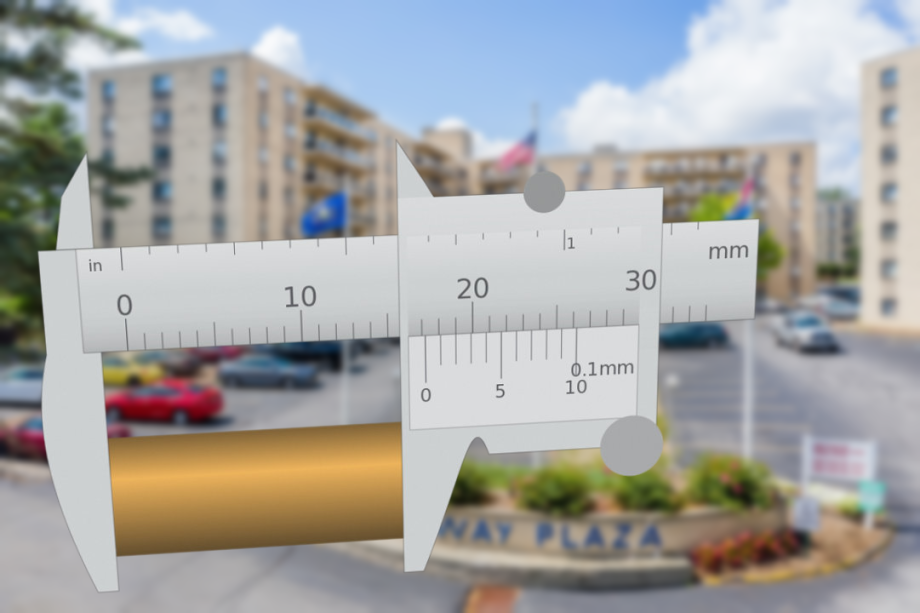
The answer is 17.2 mm
